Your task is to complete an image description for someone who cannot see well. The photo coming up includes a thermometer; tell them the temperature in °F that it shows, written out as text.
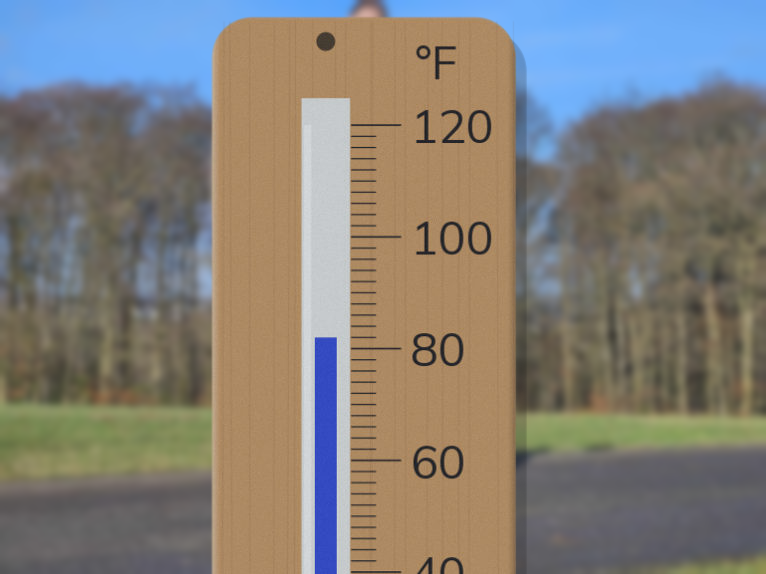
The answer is 82 °F
